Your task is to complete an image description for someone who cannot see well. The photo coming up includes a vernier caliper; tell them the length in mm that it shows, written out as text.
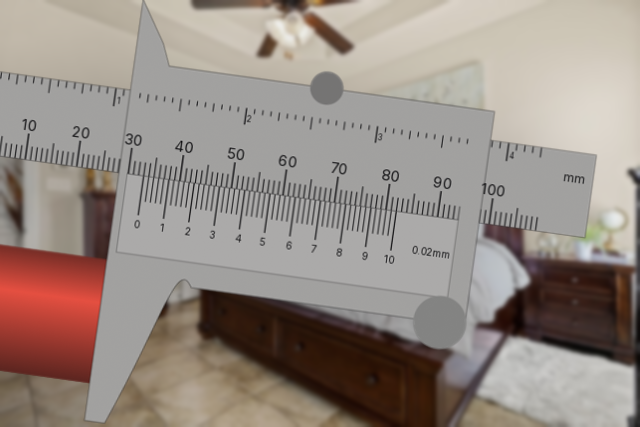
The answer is 33.0 mm
